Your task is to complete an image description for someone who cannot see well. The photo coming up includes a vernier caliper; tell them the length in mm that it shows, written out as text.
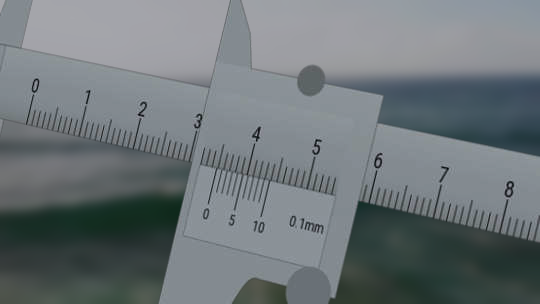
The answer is 34.8 mm
